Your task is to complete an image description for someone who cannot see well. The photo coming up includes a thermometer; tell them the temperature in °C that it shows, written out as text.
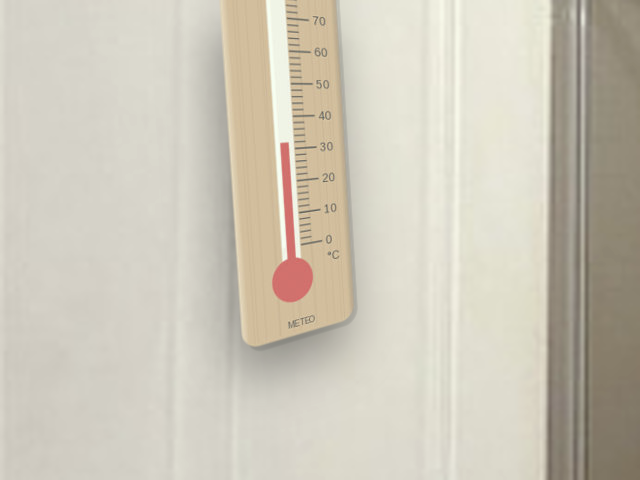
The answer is 32 °C
